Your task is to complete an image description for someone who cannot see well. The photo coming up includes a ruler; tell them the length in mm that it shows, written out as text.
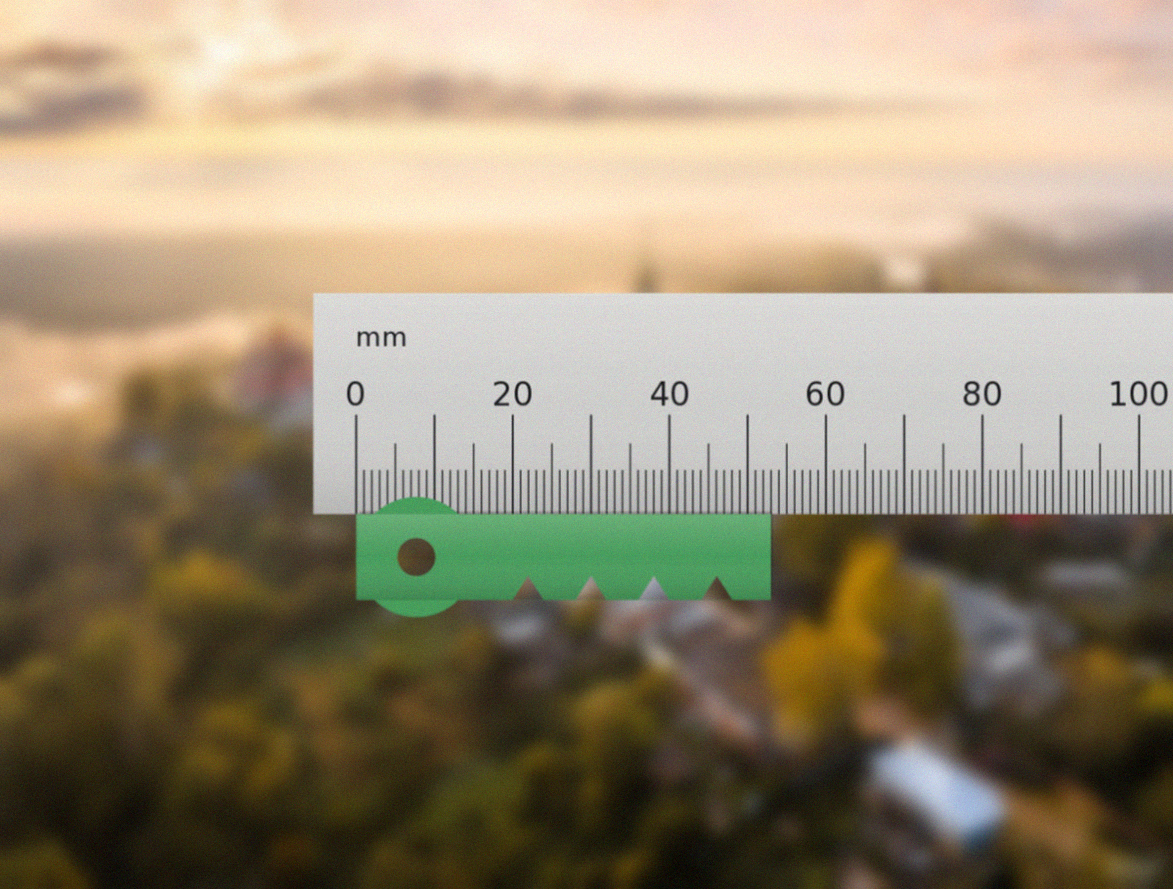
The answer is 53 mm
